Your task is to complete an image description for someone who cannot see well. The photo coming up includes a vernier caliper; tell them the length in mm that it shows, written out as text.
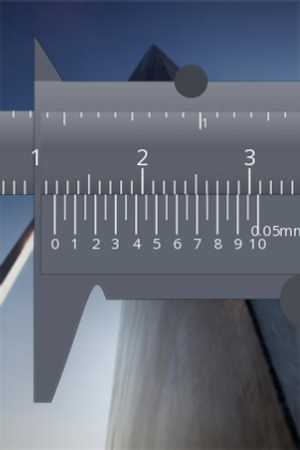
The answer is 11.8 mm
